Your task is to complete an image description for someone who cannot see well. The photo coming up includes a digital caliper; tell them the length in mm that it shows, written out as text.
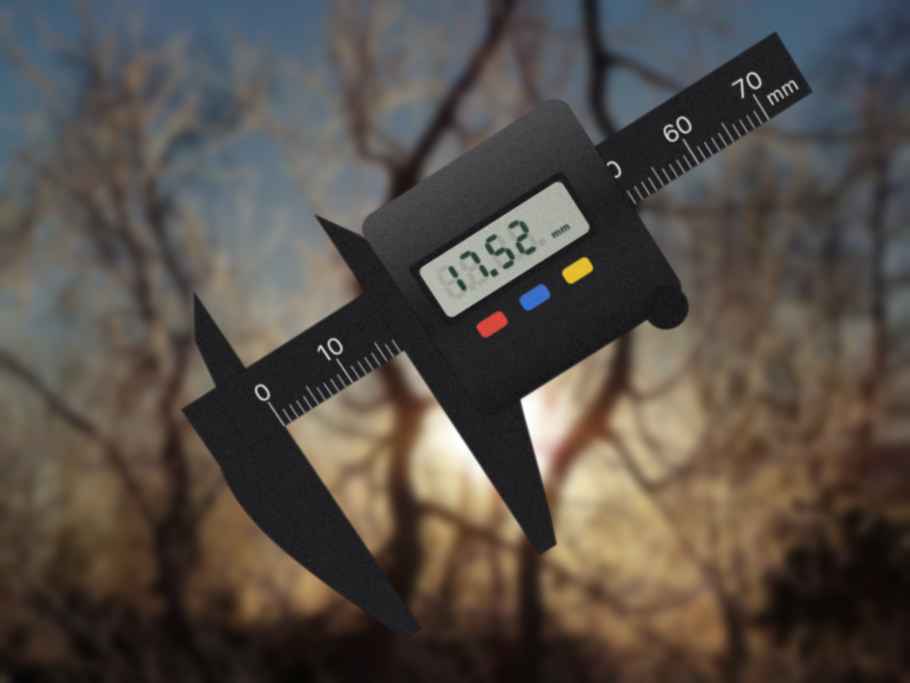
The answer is 17.52 mm
